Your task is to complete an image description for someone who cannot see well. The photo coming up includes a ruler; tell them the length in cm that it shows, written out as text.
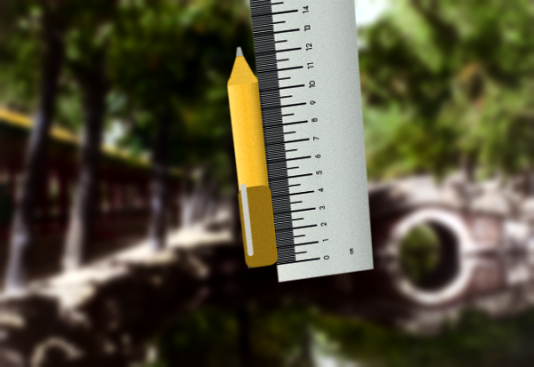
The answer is 12.5 cm
